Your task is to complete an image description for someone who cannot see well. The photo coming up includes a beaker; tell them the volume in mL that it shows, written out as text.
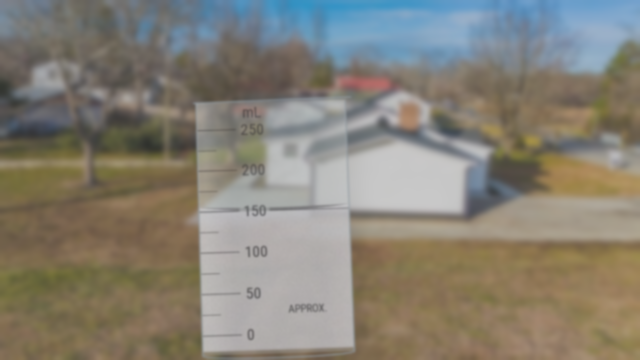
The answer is 150 mL
